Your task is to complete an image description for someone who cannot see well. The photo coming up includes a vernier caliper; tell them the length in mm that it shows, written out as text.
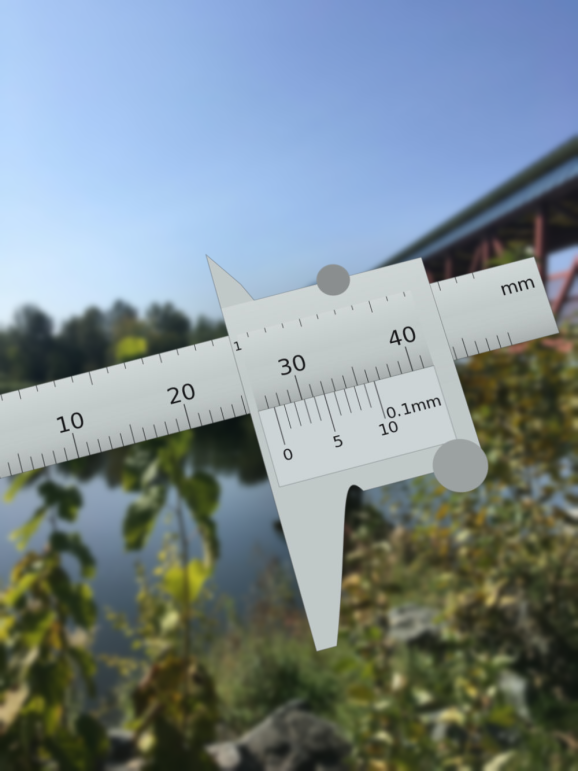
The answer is 27.5 mm
